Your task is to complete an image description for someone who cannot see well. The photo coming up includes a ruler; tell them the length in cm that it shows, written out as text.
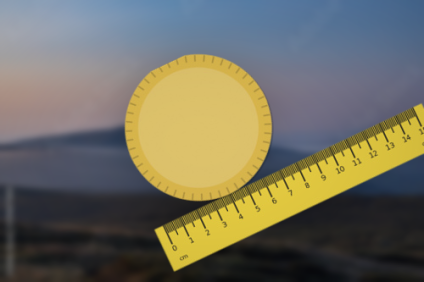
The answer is 8 cm
